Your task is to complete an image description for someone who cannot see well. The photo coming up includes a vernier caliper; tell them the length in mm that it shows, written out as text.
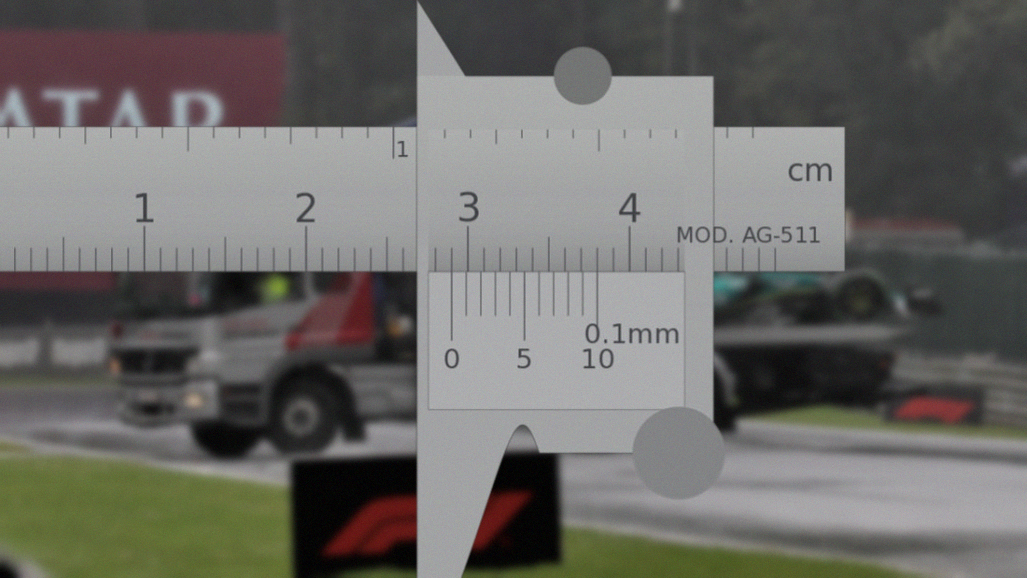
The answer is 29.0 mm
